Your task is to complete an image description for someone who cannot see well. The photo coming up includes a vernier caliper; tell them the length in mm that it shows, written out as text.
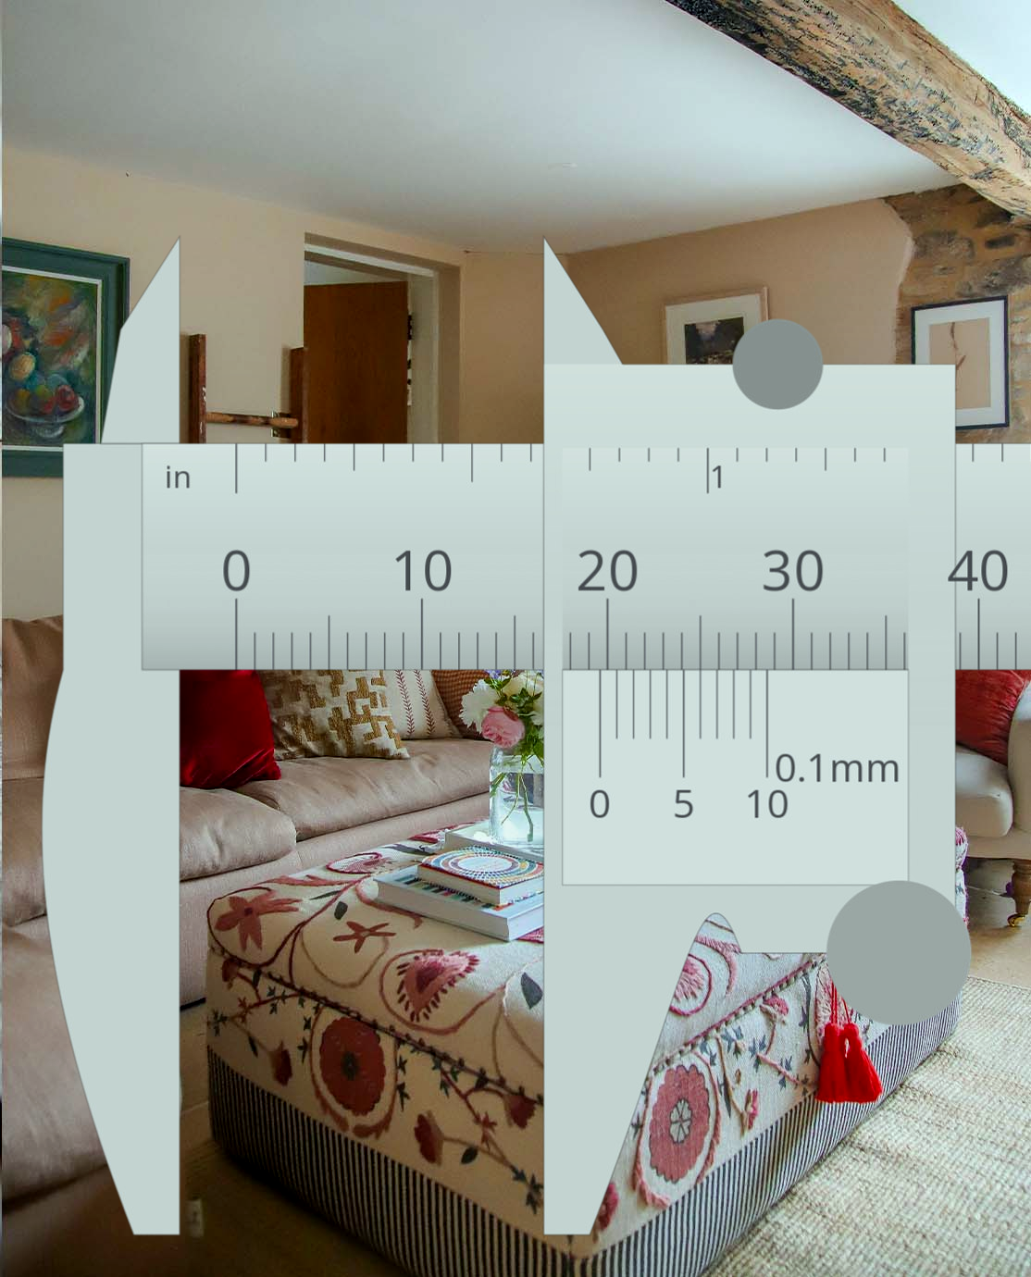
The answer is 19.6 mm
